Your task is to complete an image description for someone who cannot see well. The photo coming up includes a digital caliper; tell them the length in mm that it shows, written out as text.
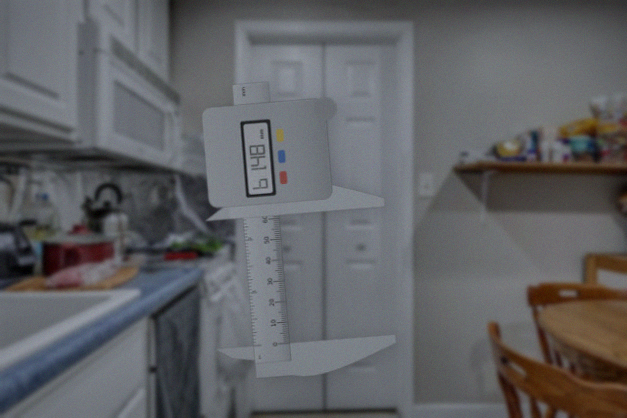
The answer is 61.48 mm
